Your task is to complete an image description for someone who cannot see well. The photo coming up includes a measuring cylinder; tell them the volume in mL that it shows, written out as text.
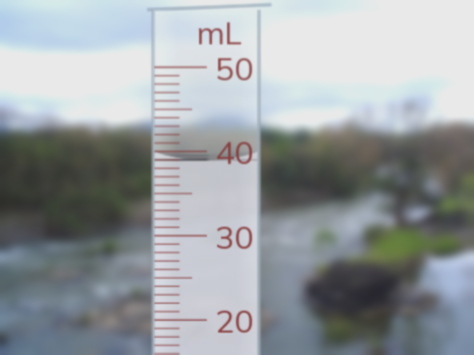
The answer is 39 mL
